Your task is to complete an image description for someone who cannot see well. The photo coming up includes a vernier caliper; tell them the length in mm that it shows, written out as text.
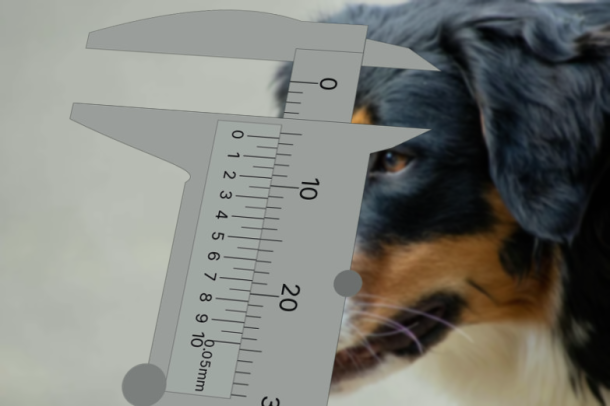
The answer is 5.5 mm
